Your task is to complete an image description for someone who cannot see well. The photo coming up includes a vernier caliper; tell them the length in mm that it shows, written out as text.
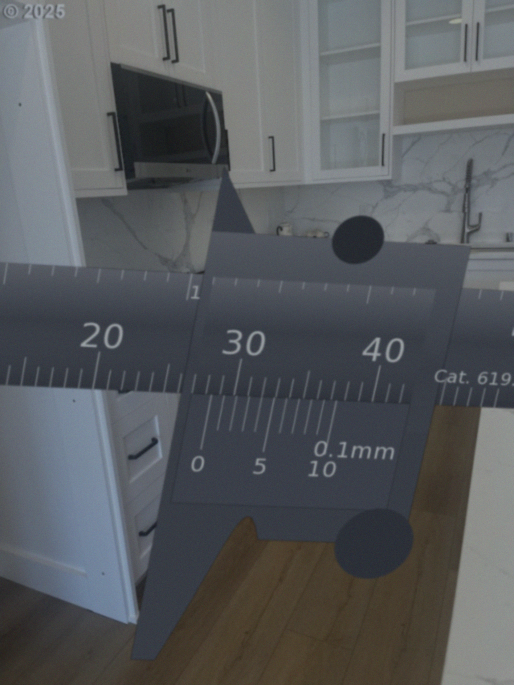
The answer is 28.4 mm
